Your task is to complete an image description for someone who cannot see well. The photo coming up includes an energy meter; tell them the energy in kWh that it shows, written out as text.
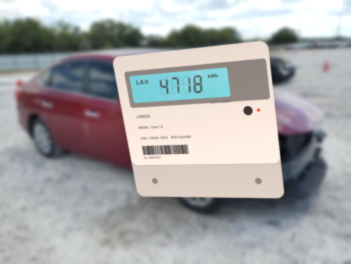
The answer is 4718 kWh
